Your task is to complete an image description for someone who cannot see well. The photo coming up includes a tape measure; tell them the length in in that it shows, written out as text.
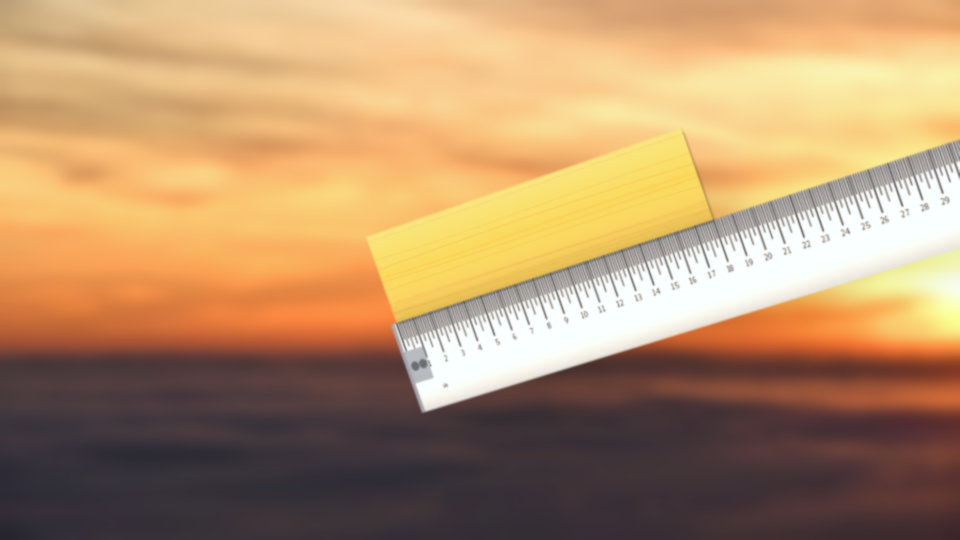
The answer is 18 in
